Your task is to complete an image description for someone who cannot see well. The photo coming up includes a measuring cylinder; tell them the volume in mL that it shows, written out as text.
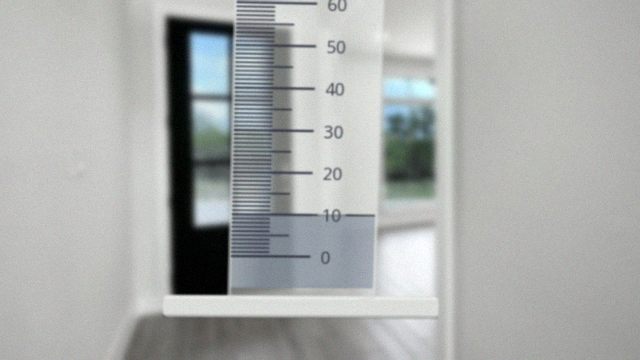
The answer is 10 mL
